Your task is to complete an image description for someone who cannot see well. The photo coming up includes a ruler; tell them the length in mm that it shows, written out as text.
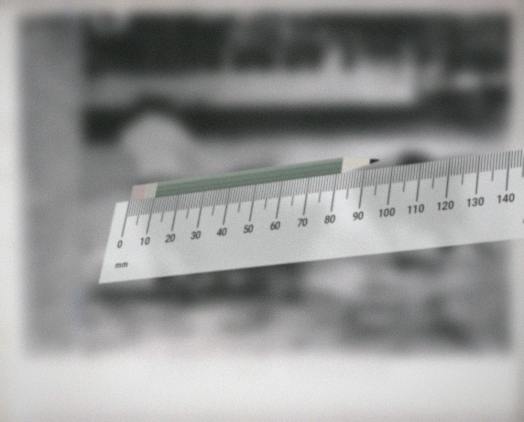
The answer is 95 mm
